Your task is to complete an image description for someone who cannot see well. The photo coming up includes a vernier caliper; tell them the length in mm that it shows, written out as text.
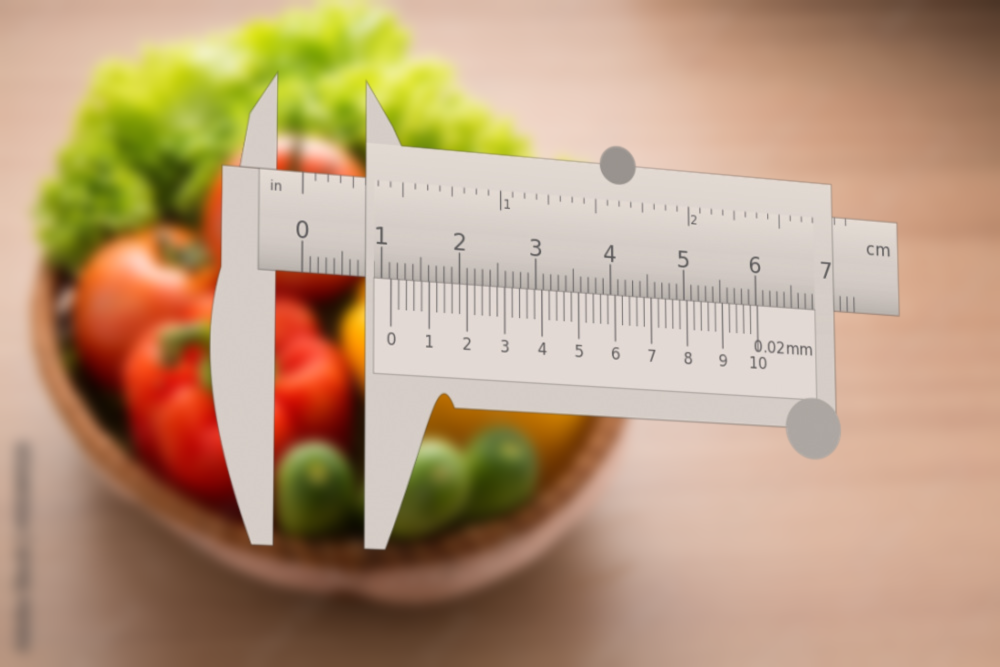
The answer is 11.2 mm
